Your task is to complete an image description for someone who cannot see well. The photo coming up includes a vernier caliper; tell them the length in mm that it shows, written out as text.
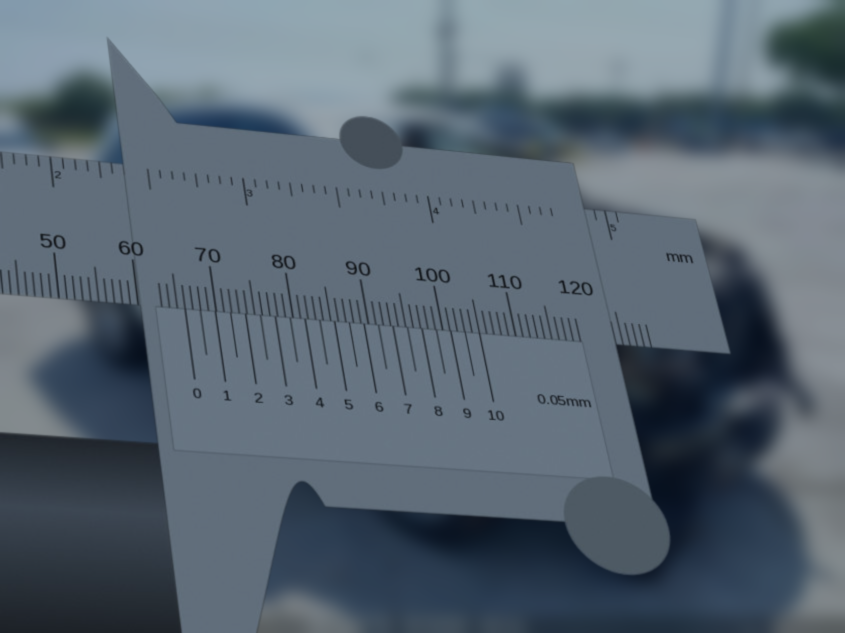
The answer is 66.0 mm
